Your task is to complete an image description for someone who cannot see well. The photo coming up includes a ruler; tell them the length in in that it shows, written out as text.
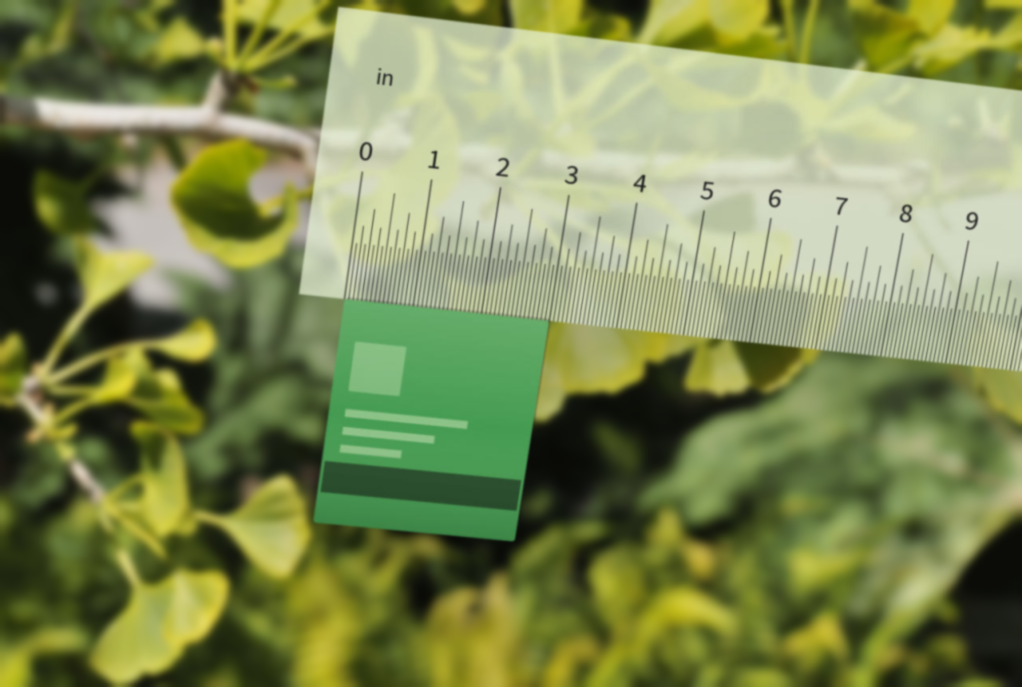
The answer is 3 in
